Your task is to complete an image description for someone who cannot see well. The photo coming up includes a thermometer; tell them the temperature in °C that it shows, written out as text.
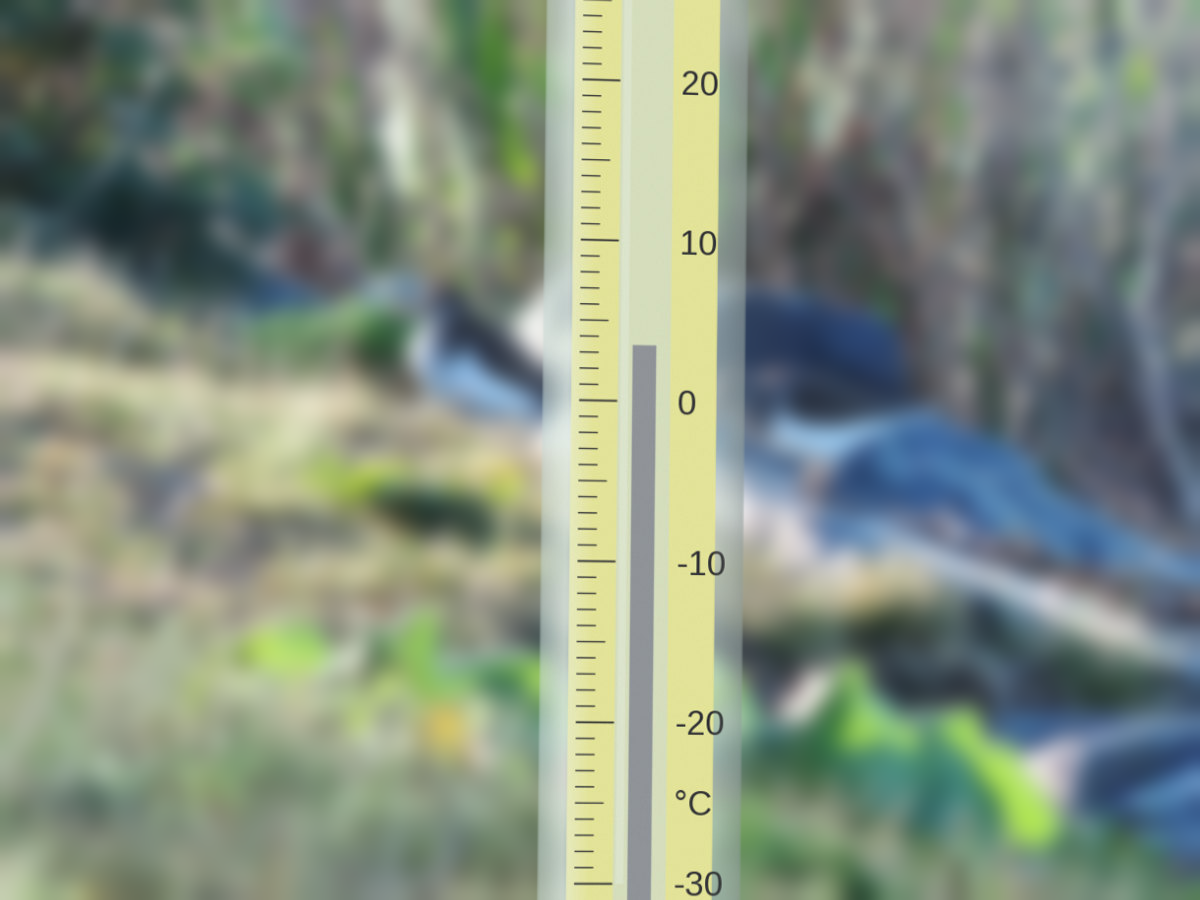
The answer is 3.5 °C
